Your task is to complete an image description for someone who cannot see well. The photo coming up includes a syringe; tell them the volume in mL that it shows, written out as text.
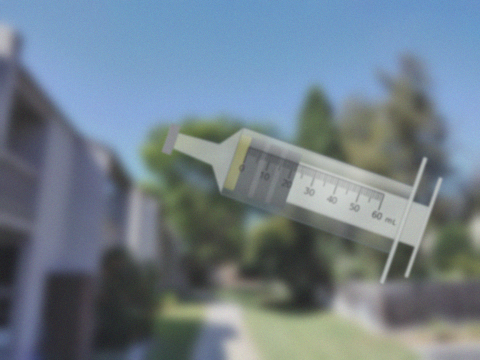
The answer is 0 mL
